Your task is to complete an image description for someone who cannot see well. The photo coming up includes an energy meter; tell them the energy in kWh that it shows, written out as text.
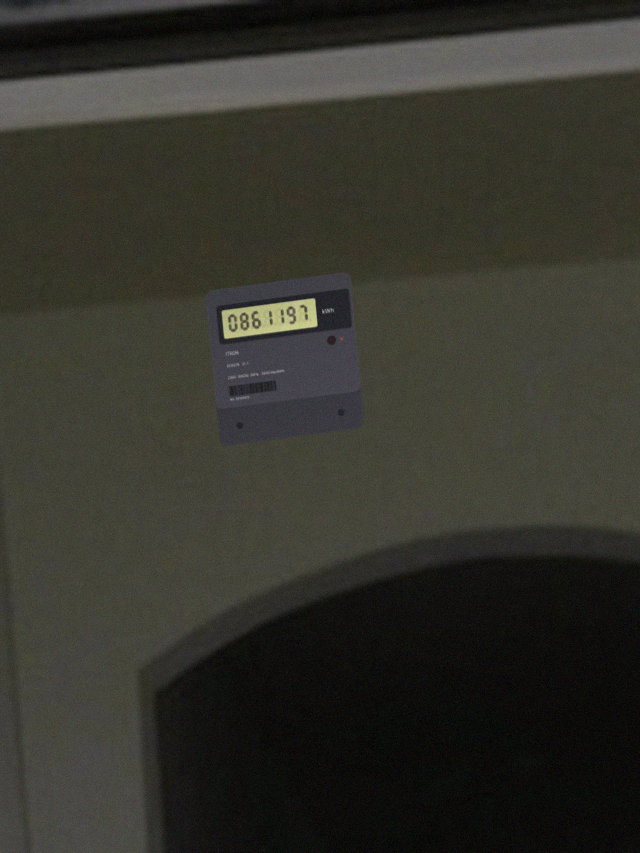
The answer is 861197 kWh
